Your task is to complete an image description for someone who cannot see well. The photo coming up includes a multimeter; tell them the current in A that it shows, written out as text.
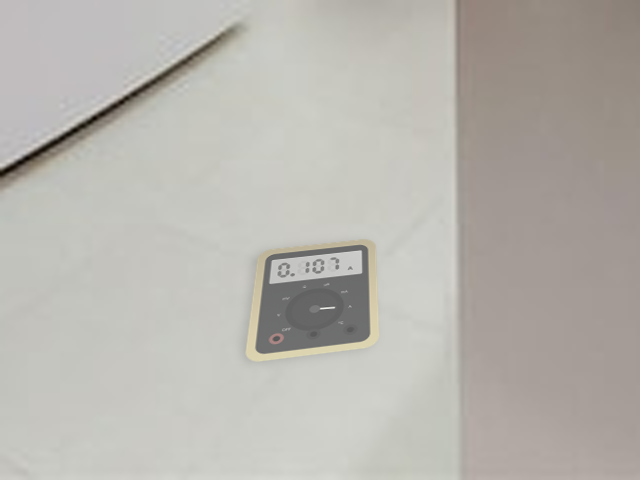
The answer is 0.107 A
